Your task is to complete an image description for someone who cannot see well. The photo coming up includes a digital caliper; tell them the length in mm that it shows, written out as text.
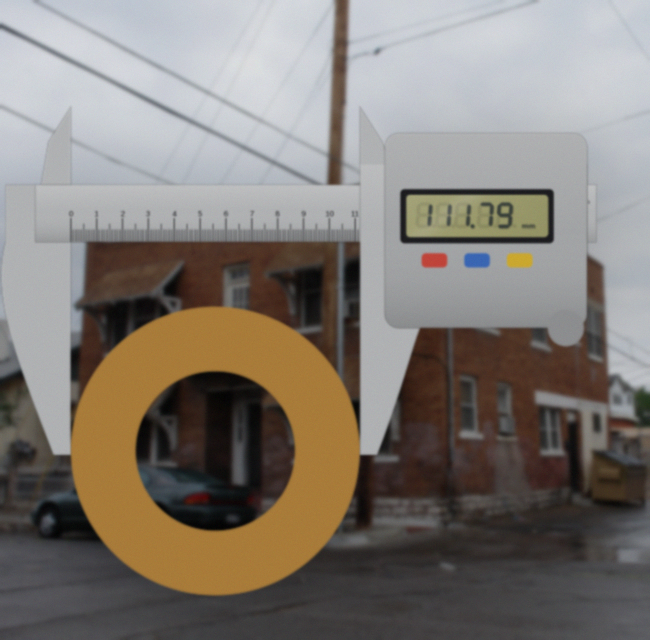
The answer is 111.79 mm
